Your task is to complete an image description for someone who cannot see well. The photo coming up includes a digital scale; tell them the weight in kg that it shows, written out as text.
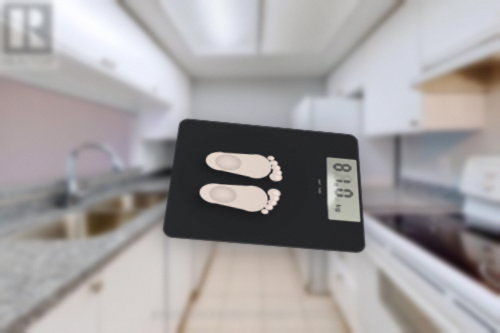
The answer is 81.0 kg
